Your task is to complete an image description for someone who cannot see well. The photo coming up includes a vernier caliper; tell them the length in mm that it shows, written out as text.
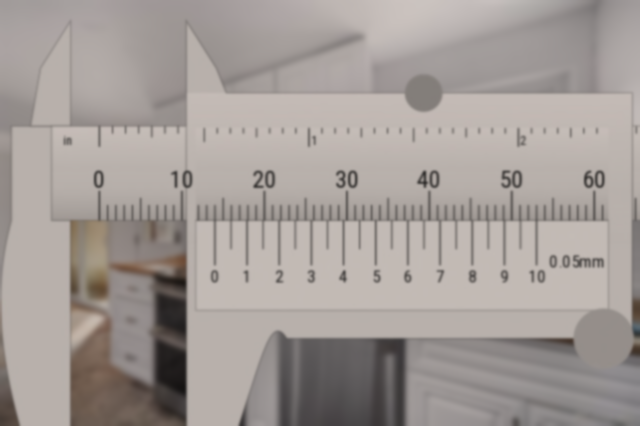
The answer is 14.0 mm
